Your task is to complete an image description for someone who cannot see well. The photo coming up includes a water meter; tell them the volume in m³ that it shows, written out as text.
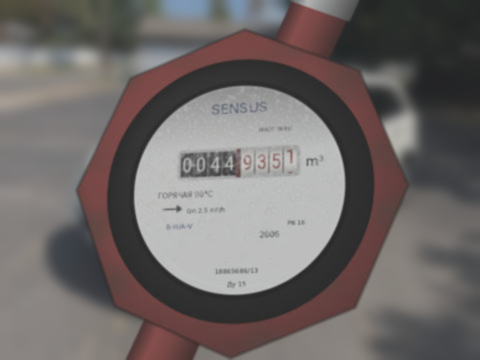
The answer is 44.9351 m³
